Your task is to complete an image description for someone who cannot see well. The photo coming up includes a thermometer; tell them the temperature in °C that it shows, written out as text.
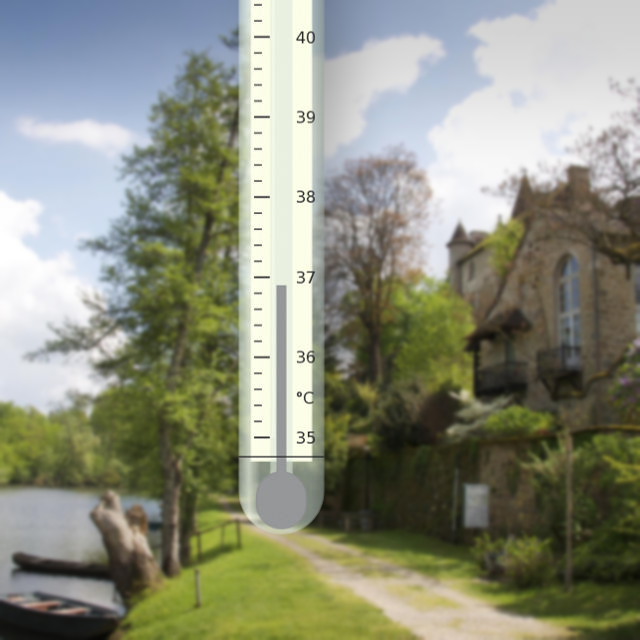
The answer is 36.9 °C
